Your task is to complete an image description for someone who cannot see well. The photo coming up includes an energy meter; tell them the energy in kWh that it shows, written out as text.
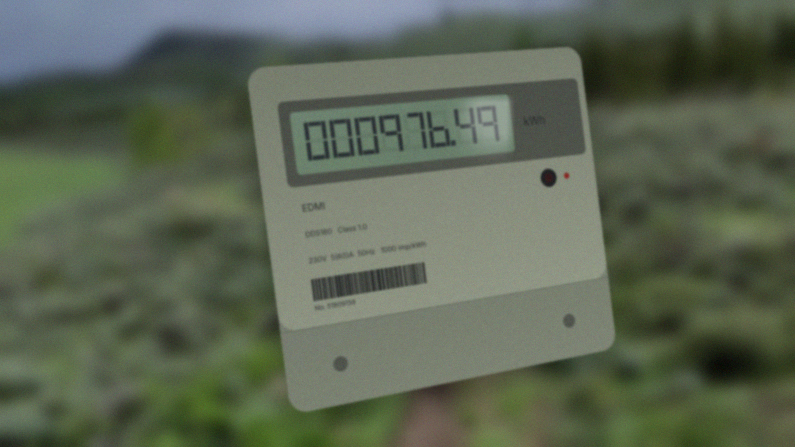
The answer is 976.49 kWh
